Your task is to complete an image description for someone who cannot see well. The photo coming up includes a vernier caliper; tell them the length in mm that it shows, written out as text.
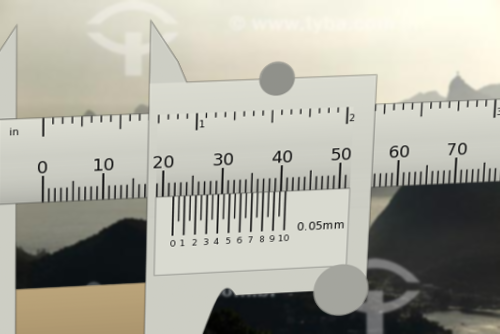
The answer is 21.8 mm
